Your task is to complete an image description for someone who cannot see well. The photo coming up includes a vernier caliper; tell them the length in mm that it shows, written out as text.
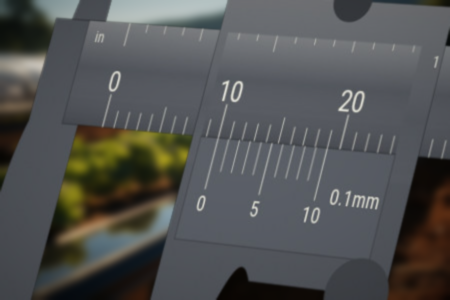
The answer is 10.0 mm
